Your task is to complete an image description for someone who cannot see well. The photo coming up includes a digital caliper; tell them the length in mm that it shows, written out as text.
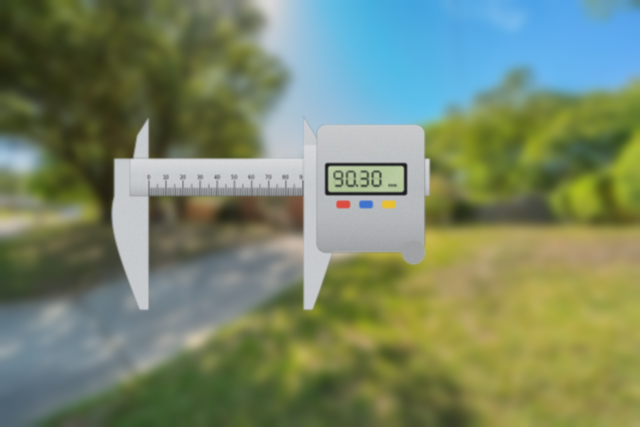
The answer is 90.30 mm
